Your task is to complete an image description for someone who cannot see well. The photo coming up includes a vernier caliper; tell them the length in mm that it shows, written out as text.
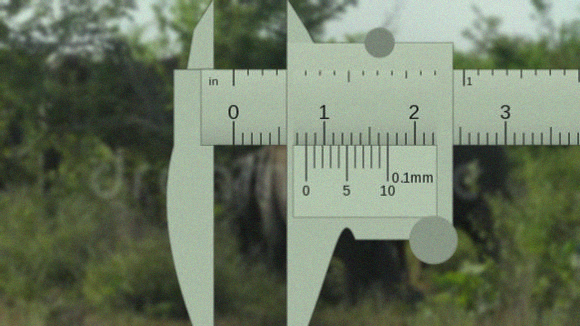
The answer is 8.0 mm
